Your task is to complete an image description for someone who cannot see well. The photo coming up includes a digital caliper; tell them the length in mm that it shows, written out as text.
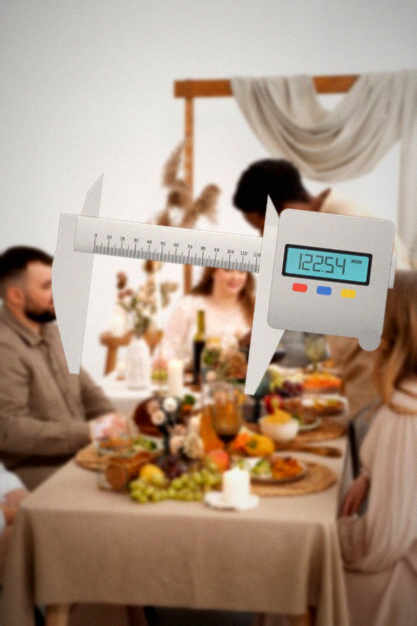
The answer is 122.54 mm
